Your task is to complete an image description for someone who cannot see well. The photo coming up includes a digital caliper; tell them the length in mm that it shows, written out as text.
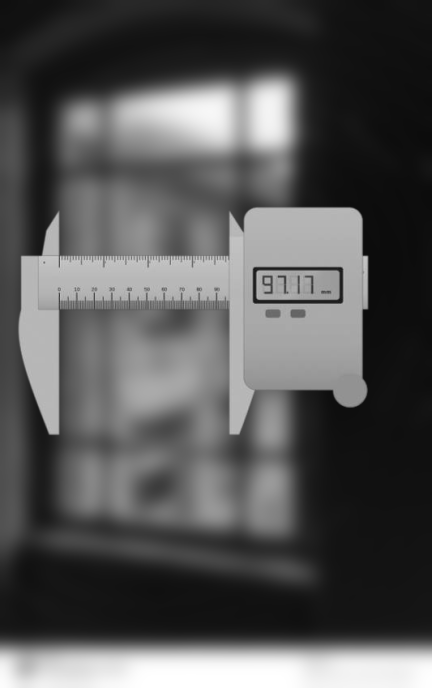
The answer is 97.17 mm
